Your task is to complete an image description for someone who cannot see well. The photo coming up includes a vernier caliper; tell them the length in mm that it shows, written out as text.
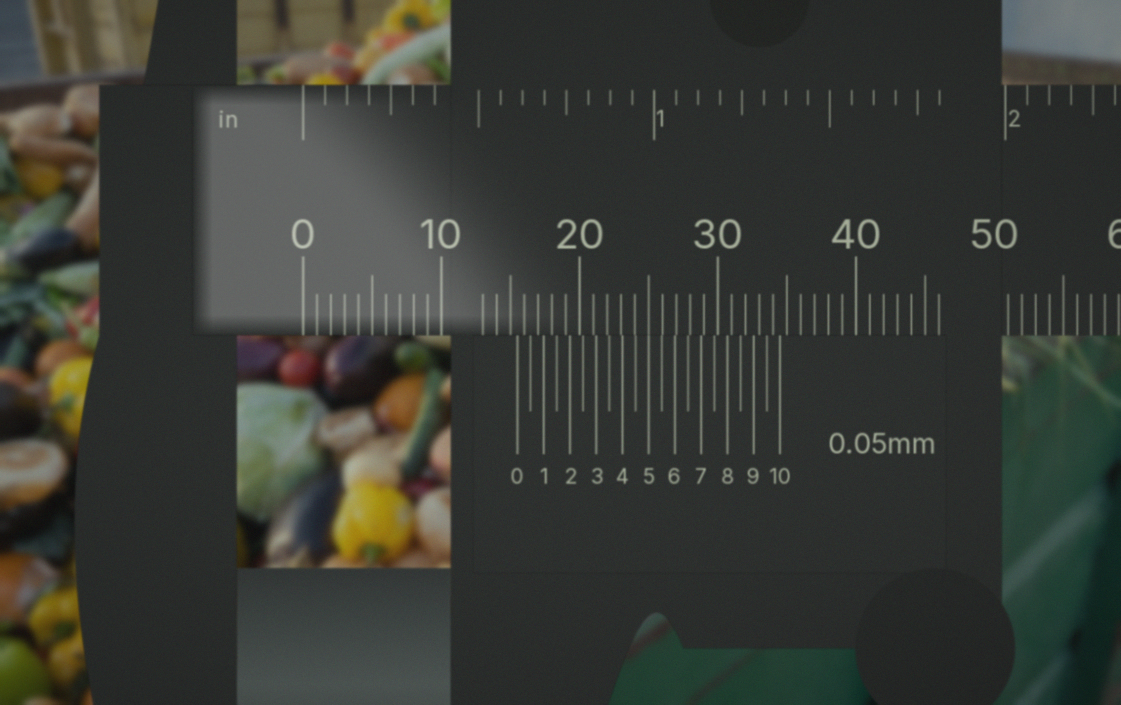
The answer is 15.5 mm
